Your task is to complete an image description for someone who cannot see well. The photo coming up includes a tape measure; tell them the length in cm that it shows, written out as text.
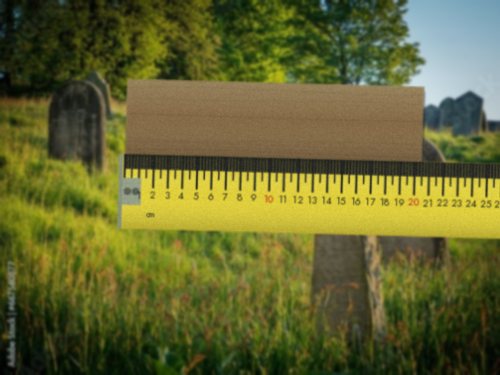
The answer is 20.5 cm
